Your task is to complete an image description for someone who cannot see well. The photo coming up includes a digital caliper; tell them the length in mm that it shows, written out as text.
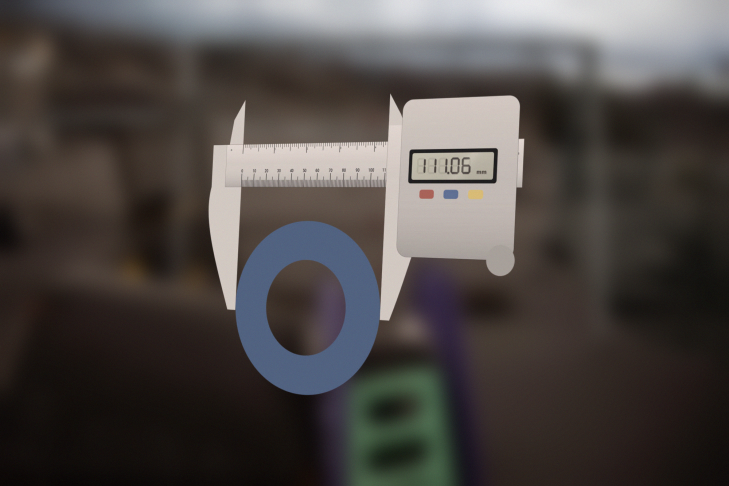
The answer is 111.06 mm
